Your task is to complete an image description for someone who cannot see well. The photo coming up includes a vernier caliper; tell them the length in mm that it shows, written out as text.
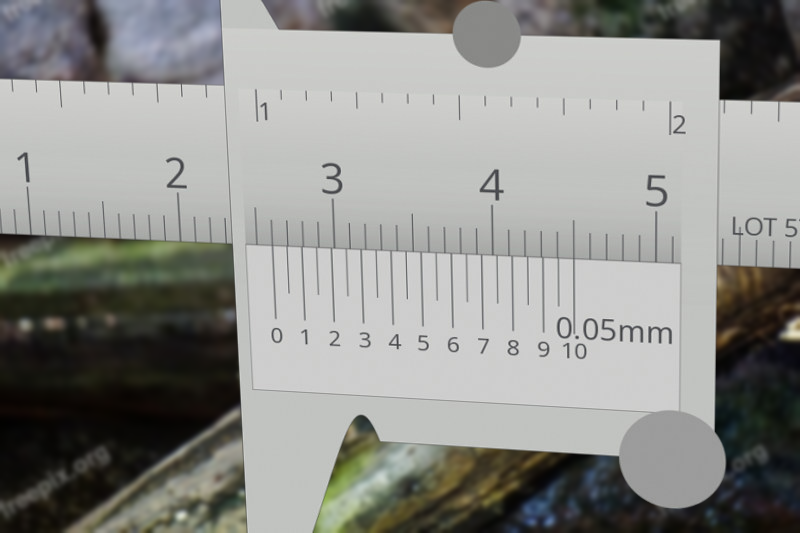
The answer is 26.0 mm
